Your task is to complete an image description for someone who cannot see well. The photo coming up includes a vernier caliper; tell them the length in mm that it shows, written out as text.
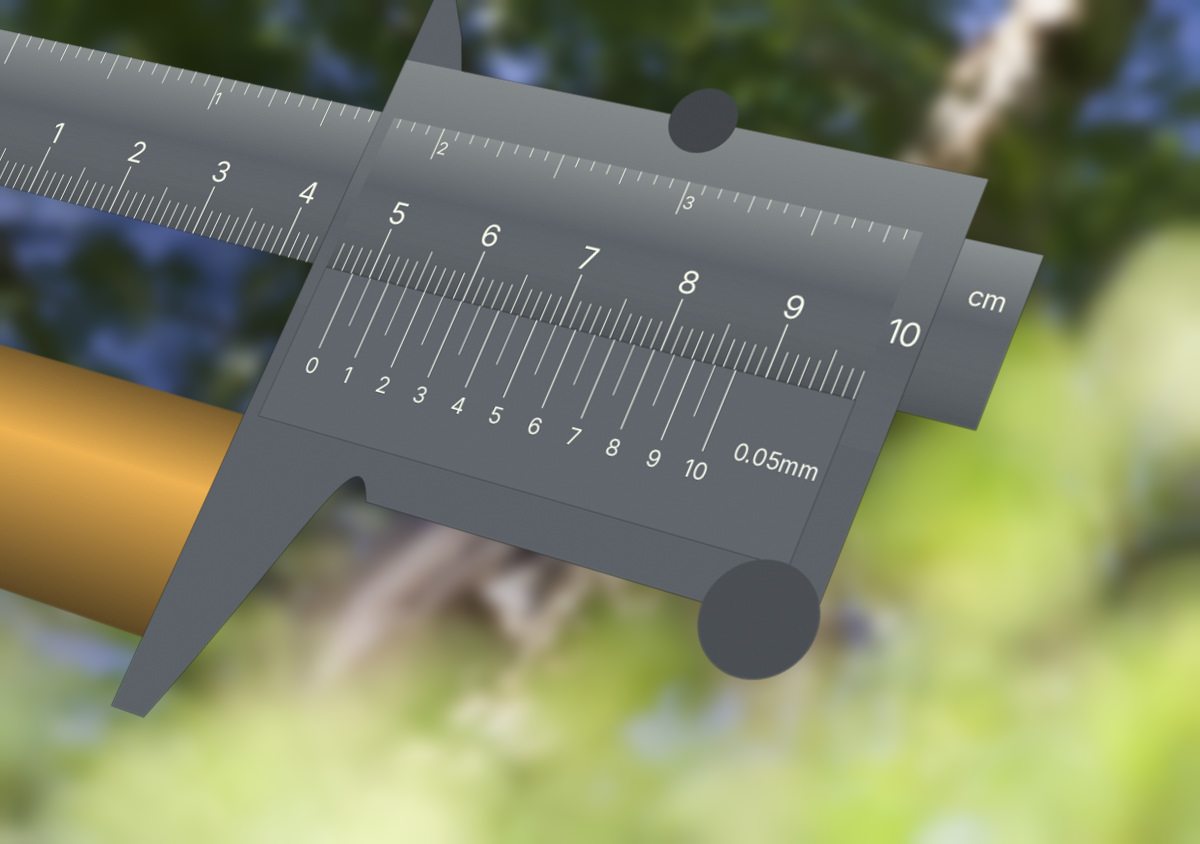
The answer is 48.2 mm
